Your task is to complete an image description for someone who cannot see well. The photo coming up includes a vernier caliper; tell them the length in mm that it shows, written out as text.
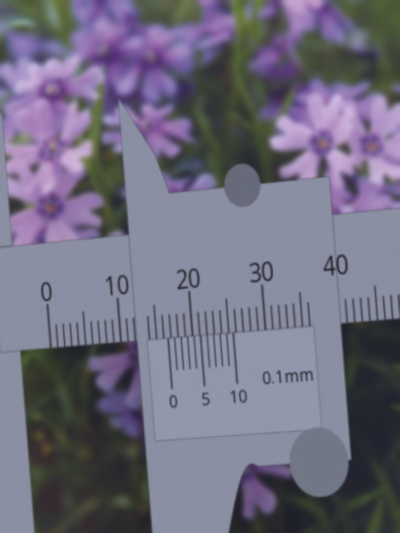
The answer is 16.6 mm
